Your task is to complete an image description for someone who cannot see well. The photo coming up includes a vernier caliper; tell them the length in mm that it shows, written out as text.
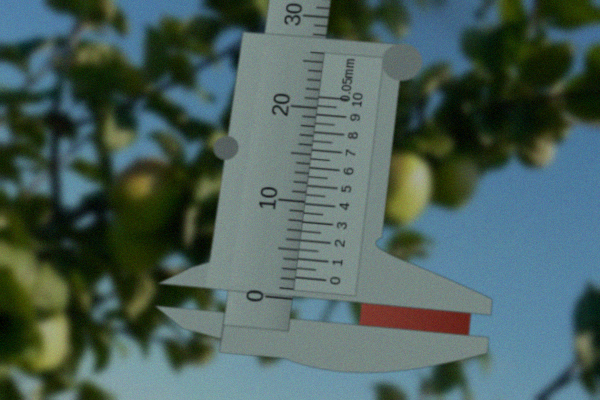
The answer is 2.2 mm
